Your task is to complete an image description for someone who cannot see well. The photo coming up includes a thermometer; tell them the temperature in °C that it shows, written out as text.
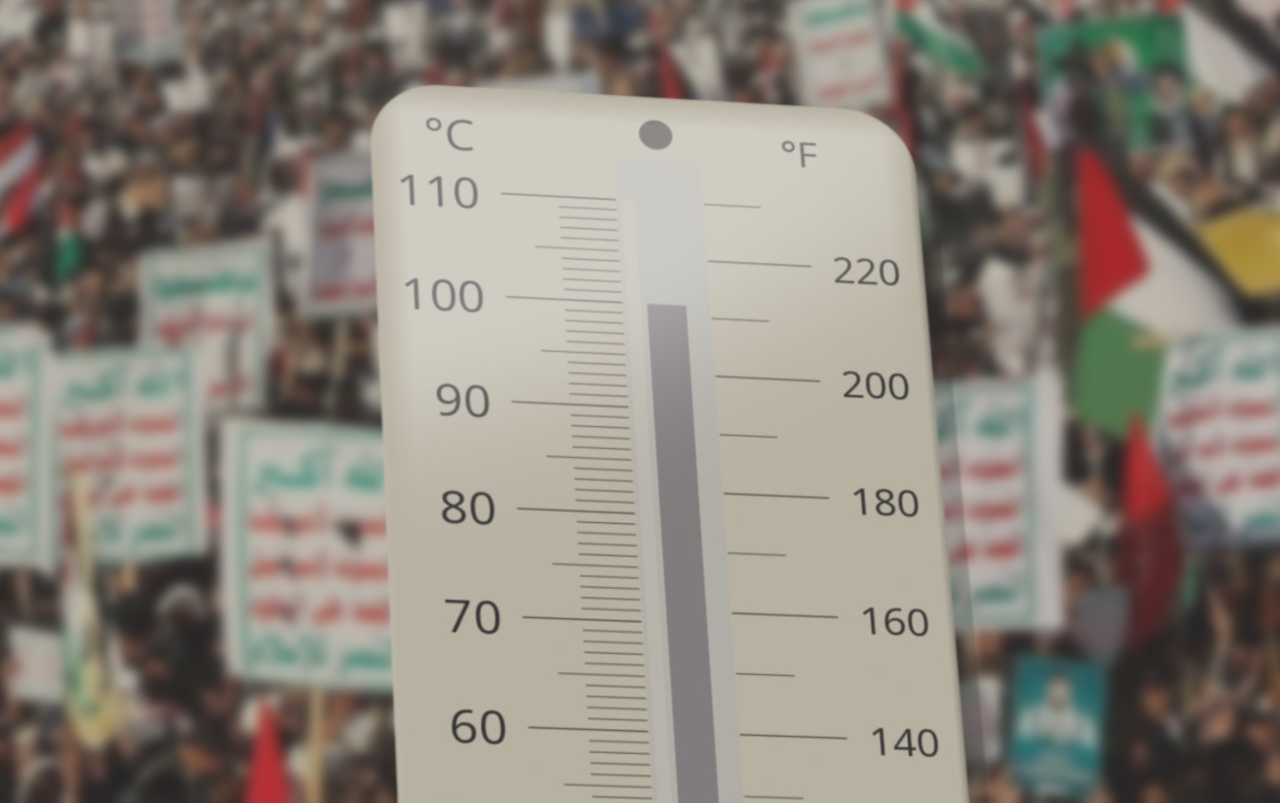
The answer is 100 °C
